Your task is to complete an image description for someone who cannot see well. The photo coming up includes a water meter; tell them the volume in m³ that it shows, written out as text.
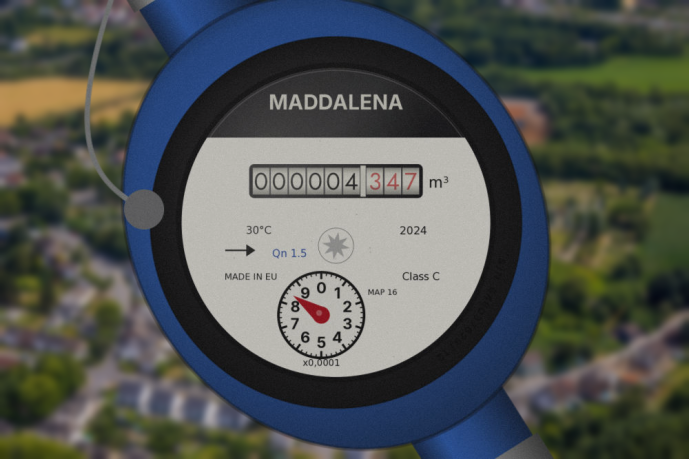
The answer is 4.3478 m³
